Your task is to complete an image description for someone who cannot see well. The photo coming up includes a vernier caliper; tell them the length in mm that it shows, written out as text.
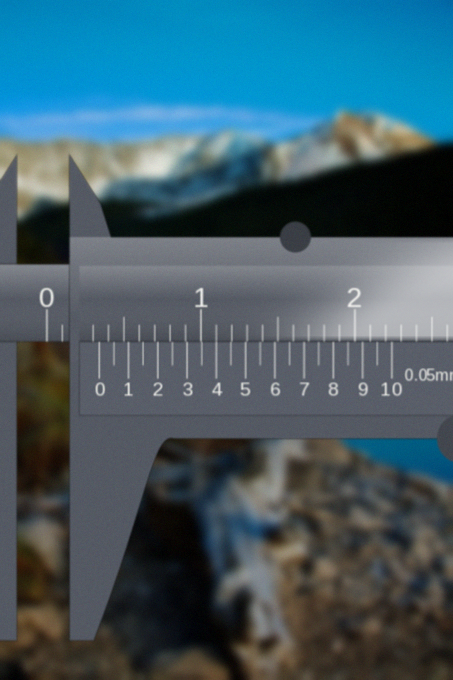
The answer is 3.4 mm
